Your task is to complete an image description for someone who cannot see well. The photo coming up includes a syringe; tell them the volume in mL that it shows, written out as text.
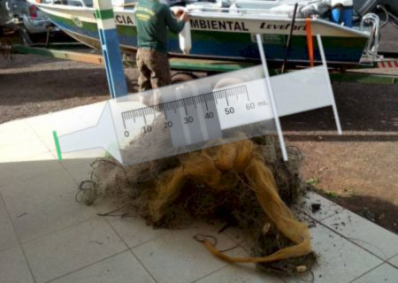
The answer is 20 mL
